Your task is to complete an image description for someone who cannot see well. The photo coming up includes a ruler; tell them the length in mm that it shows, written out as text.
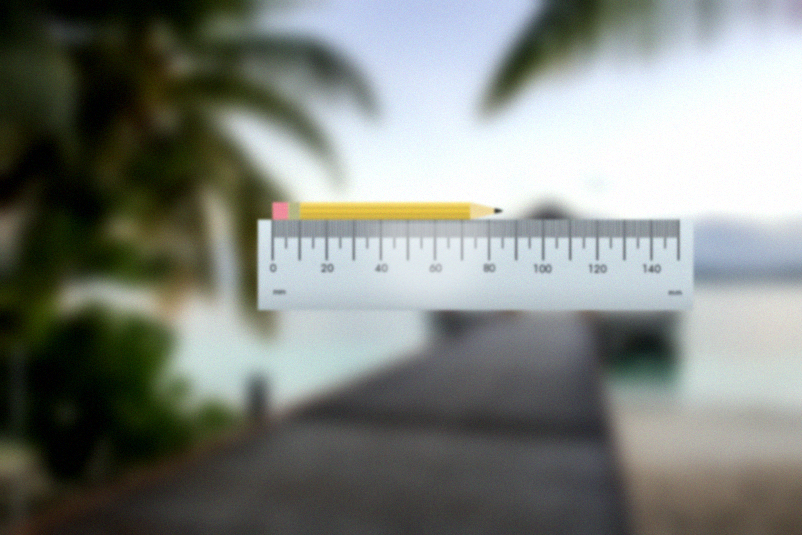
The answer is 85 mm
